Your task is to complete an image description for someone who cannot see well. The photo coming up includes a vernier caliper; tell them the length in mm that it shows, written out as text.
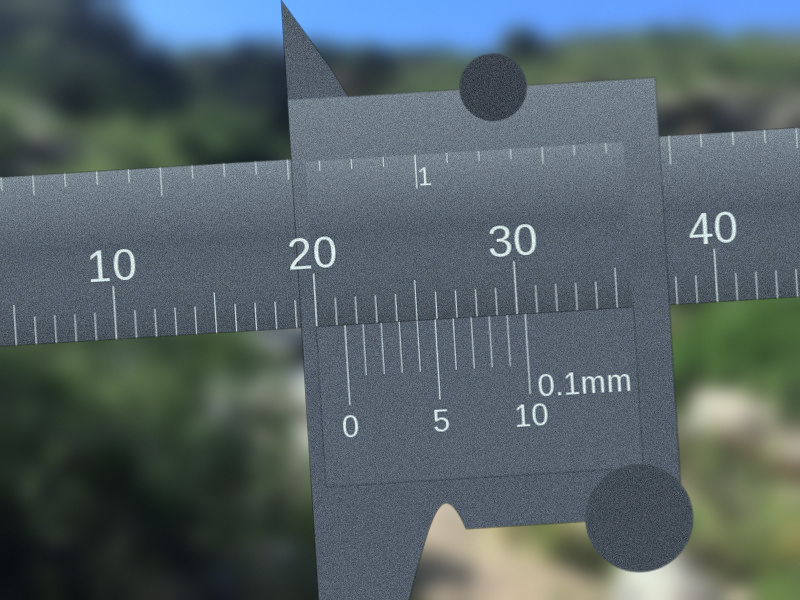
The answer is 21.4 mm
